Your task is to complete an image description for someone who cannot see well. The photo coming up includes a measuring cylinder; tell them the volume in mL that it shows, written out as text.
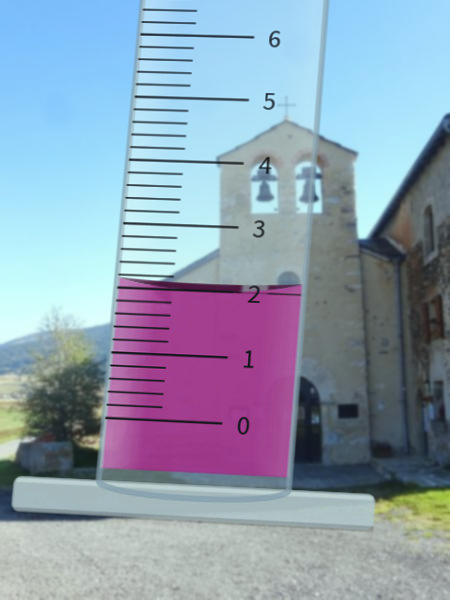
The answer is 2 mL
